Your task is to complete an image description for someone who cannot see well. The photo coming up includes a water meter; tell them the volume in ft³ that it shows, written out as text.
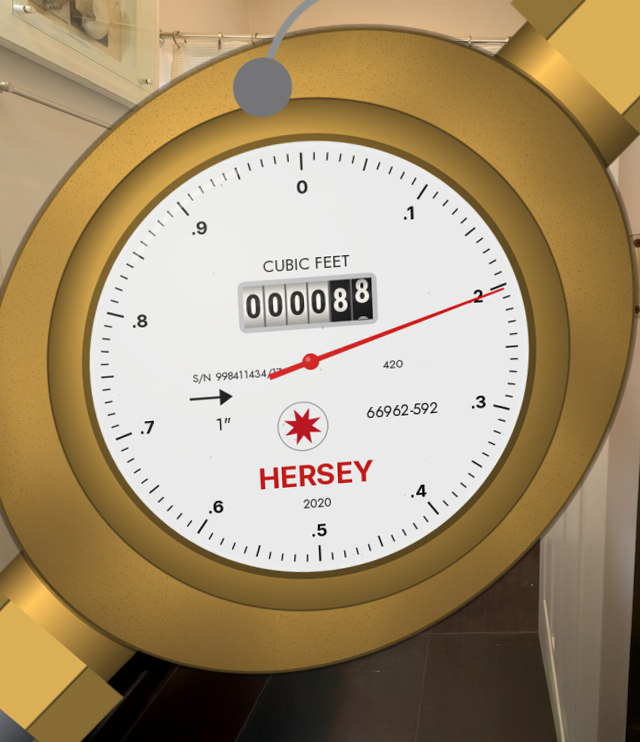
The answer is 88.20 ft³
